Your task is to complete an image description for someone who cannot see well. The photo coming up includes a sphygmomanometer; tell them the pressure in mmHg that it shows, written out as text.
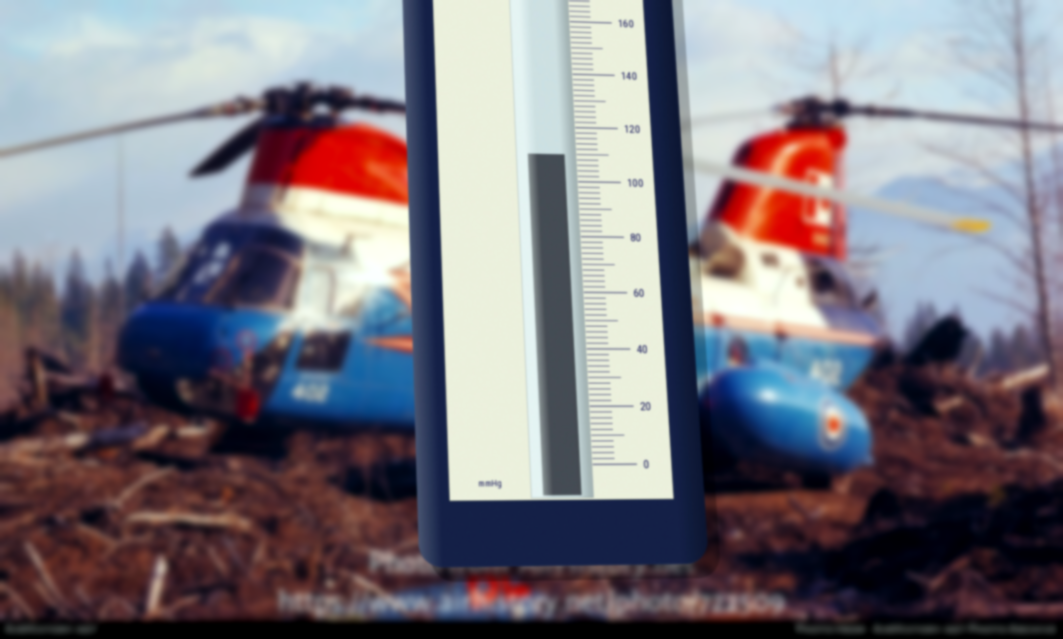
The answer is 110 mmHg
